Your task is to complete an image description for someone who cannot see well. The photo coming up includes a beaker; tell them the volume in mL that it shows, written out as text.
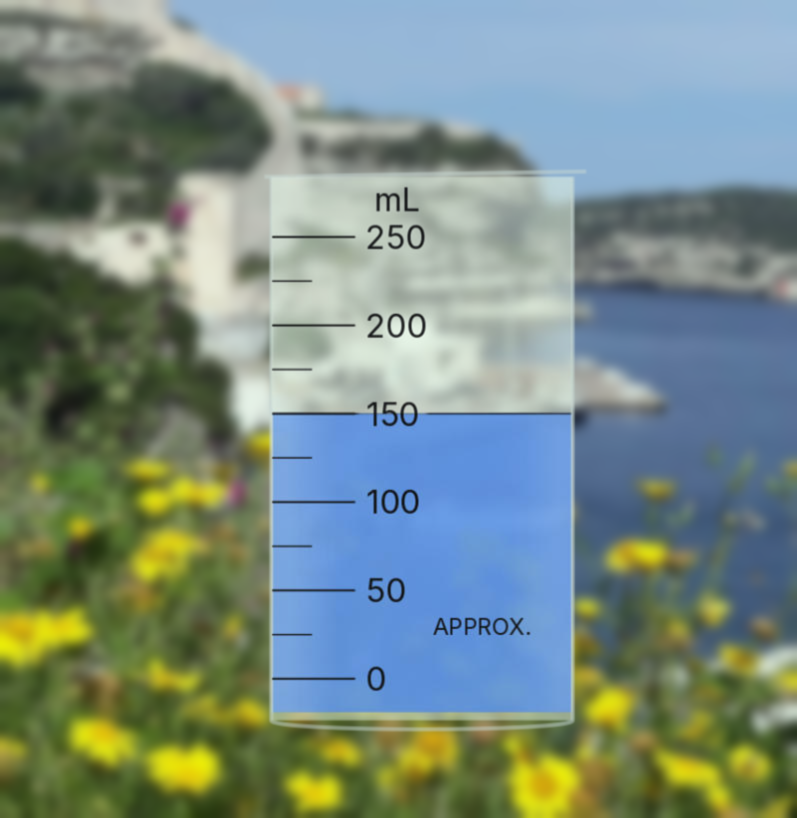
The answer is 150 mL
